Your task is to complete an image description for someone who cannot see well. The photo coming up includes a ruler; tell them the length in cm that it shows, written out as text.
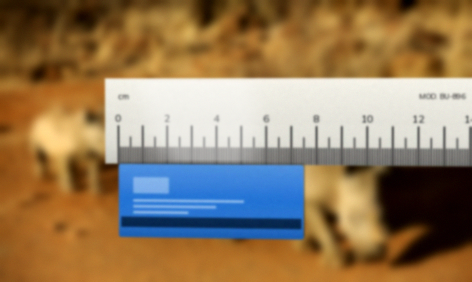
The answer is 7.5 cm
